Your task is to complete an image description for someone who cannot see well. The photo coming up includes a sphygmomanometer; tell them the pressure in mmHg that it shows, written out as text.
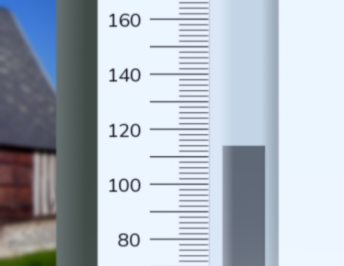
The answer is 114 mmHg
